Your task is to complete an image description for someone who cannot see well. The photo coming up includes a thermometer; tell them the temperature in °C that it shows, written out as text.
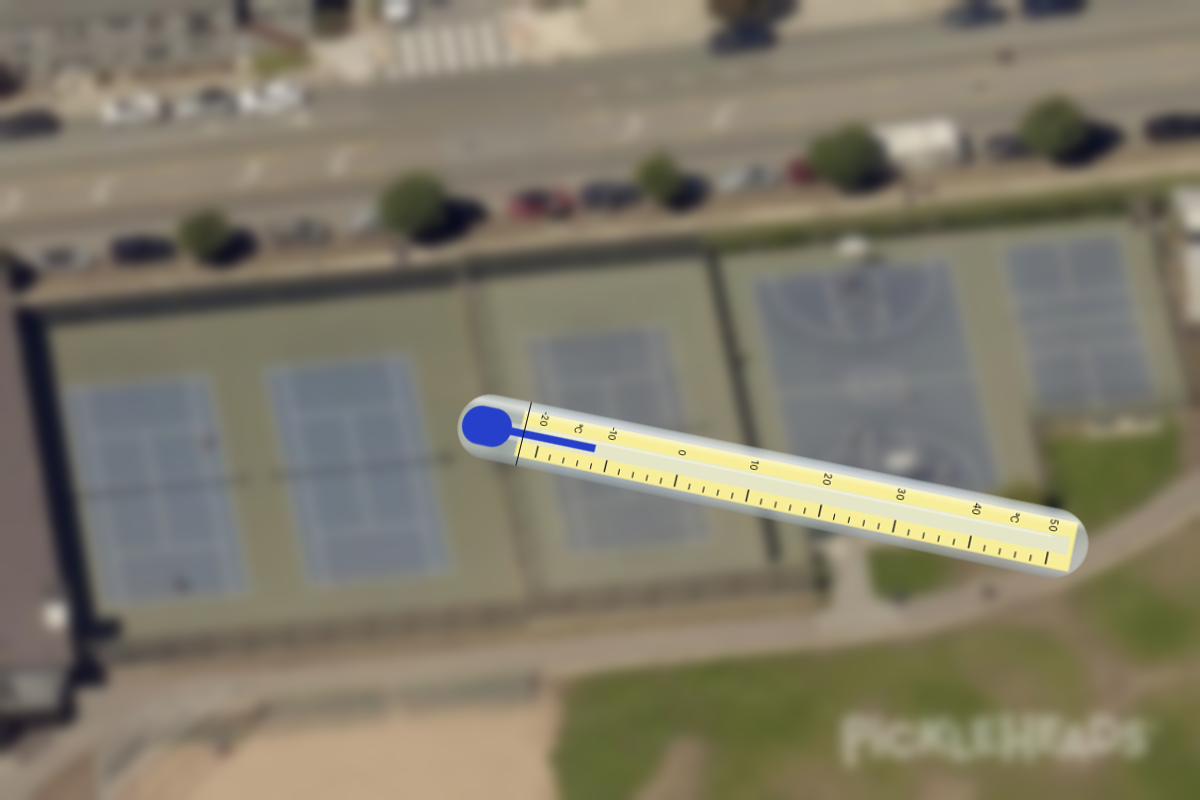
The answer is -12 °C
